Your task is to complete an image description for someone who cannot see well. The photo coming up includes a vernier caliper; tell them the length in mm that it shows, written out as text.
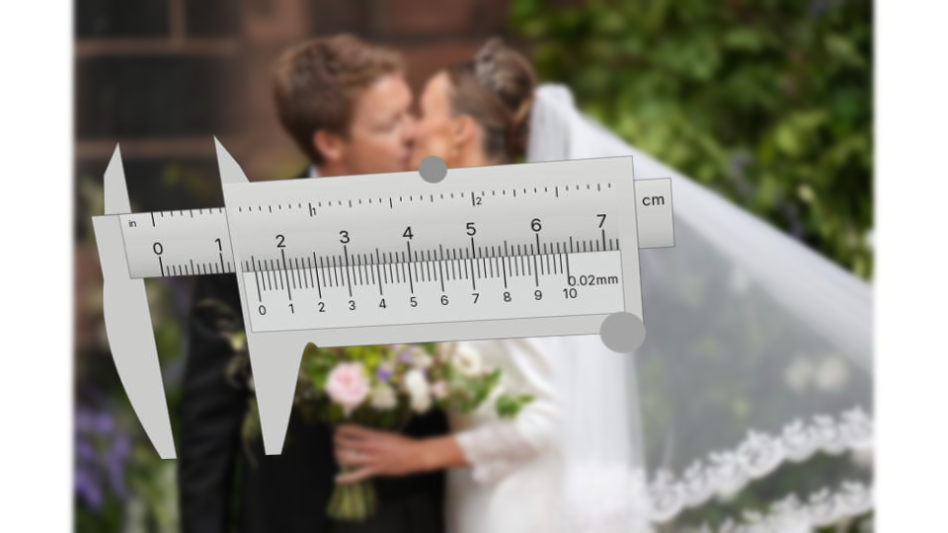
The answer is 15.2 mm
